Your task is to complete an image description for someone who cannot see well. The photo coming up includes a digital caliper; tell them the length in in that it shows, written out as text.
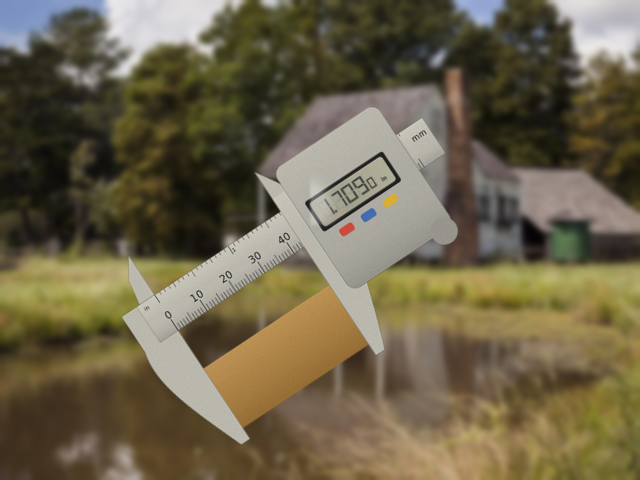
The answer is 1.7090 in
